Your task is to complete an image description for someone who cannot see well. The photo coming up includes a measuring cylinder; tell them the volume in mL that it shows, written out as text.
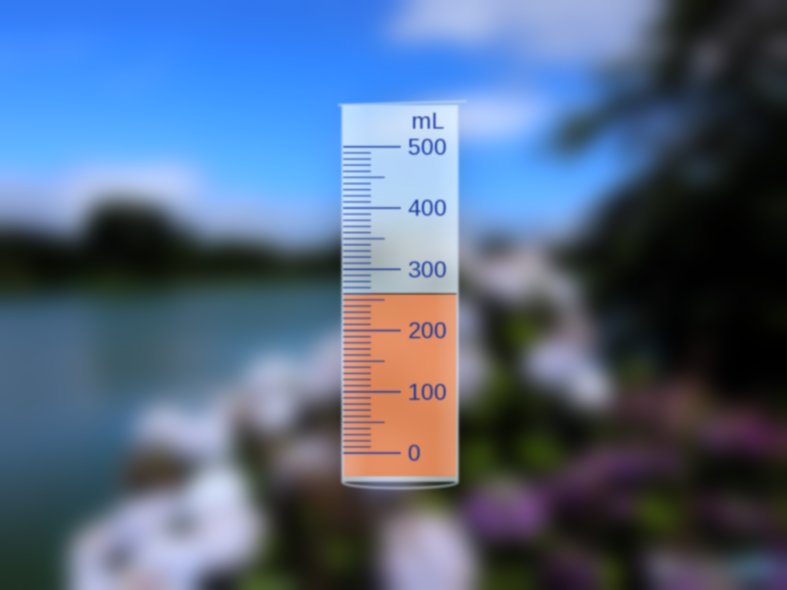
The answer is 260 mL
